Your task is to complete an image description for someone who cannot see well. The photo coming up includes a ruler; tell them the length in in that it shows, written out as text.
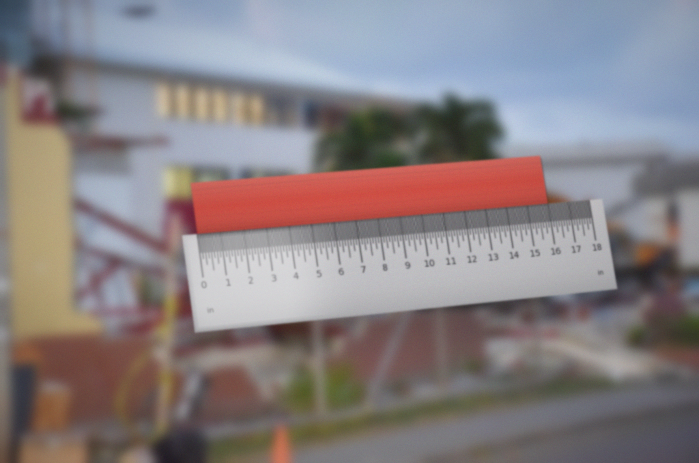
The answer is 16 in
